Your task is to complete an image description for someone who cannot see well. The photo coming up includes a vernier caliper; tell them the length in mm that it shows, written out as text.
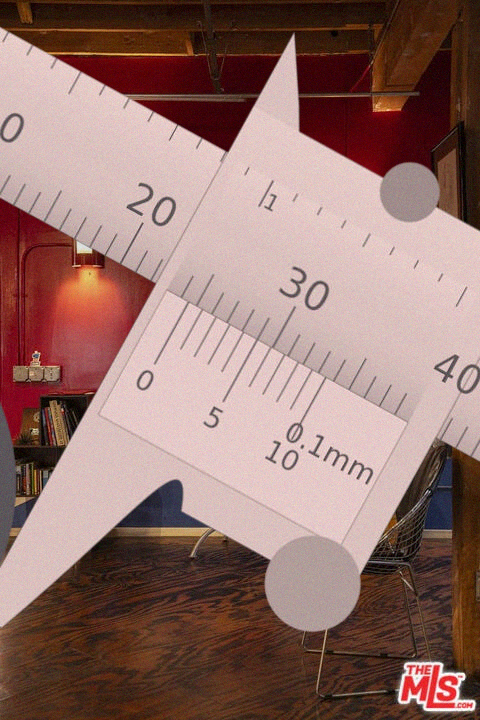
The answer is 24.5 mm
